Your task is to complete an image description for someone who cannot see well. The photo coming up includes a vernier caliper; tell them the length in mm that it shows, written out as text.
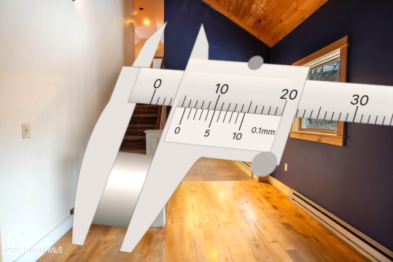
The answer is 5.6 mm
